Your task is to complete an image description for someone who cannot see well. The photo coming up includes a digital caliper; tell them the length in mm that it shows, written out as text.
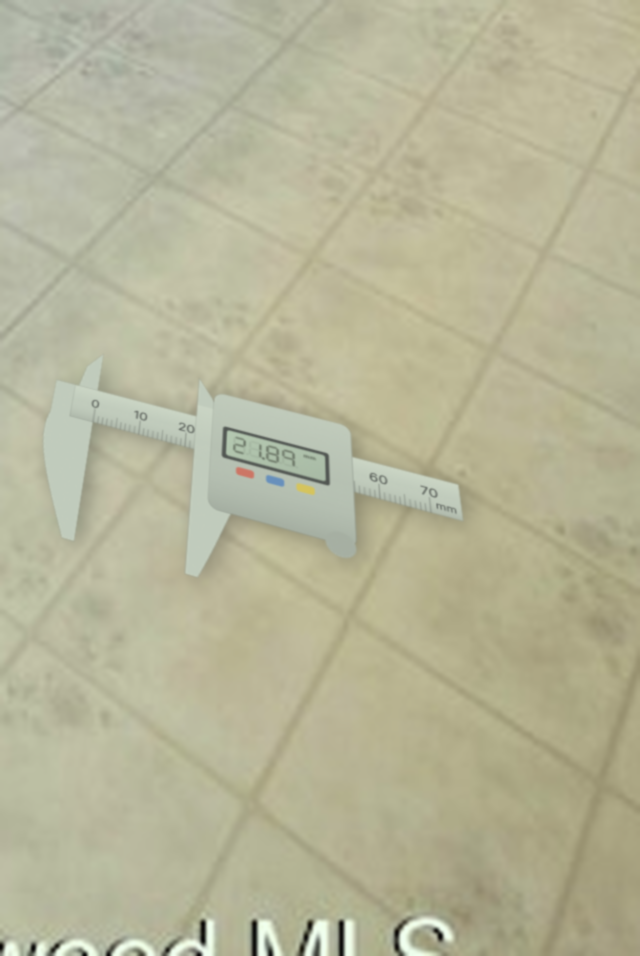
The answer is 21.89 mm
